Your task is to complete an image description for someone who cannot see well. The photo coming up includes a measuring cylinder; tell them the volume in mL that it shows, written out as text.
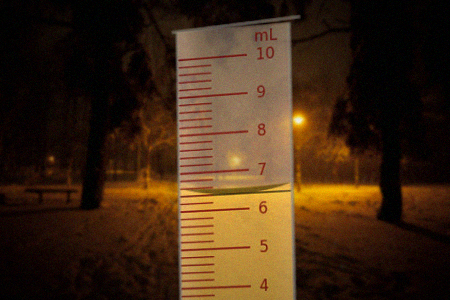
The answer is 6.4 mL
